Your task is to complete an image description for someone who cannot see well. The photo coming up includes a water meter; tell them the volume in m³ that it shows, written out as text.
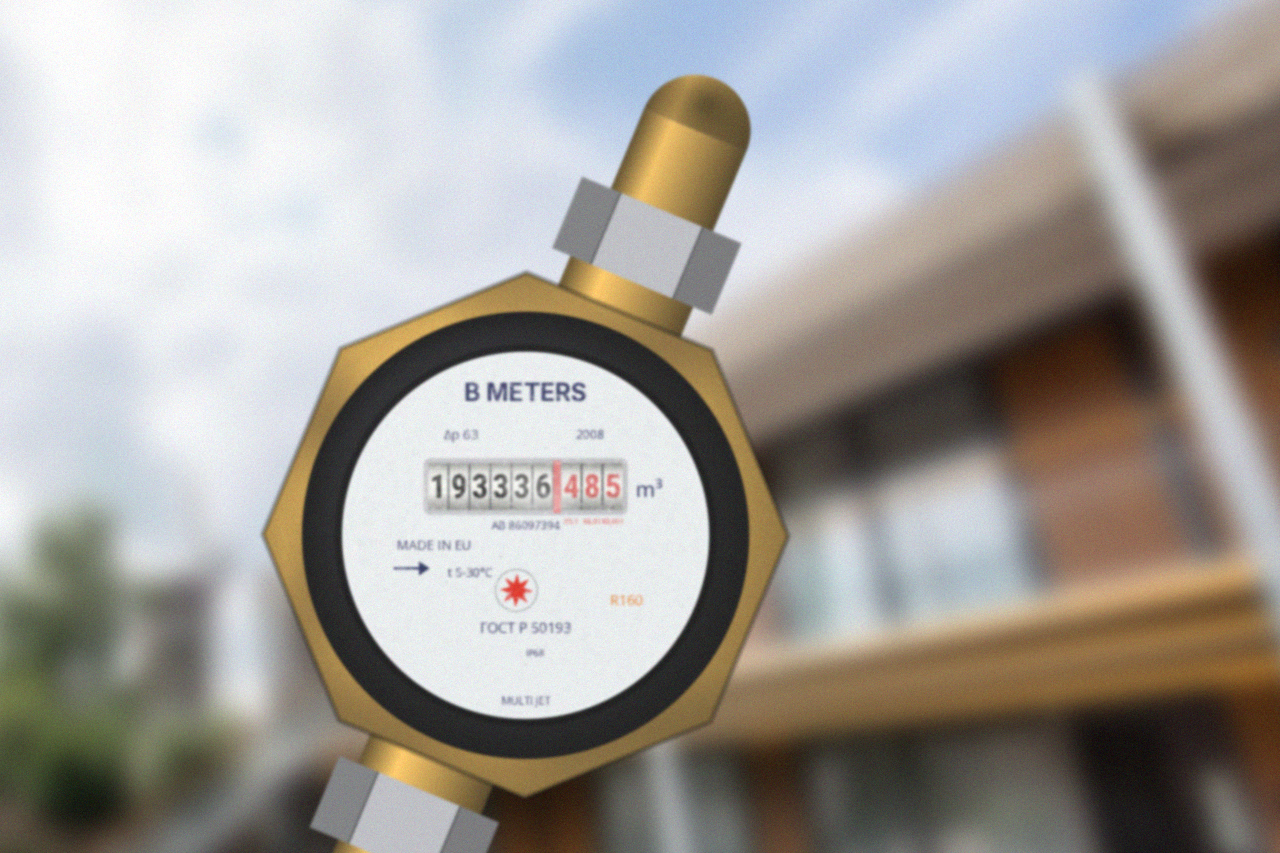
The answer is 193336.485 m³
